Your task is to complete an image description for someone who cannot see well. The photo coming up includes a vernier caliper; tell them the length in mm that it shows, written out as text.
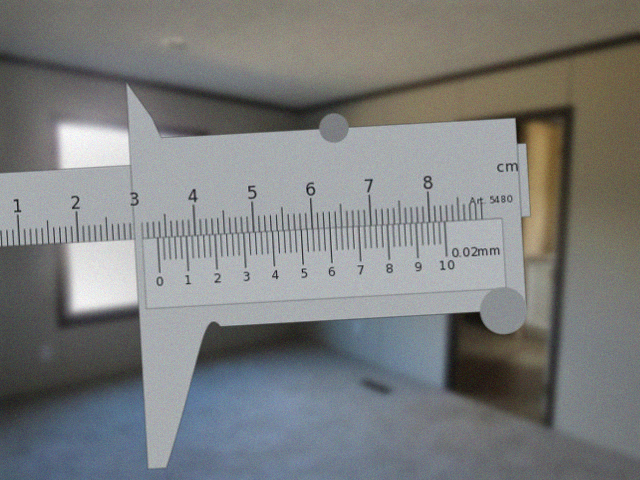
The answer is 33.6 mm
